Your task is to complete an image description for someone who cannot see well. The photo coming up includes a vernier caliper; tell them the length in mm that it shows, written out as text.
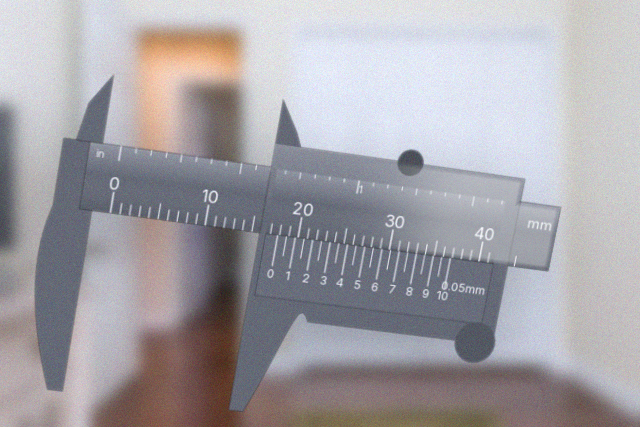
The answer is 17.8 mm
